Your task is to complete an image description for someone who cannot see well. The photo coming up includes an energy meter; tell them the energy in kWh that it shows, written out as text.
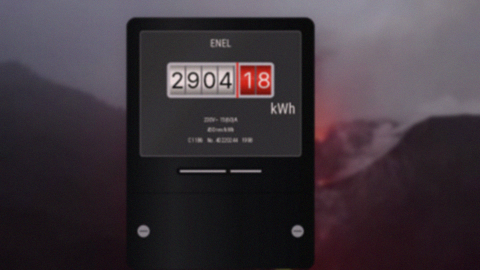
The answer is 2904.18 kWh
